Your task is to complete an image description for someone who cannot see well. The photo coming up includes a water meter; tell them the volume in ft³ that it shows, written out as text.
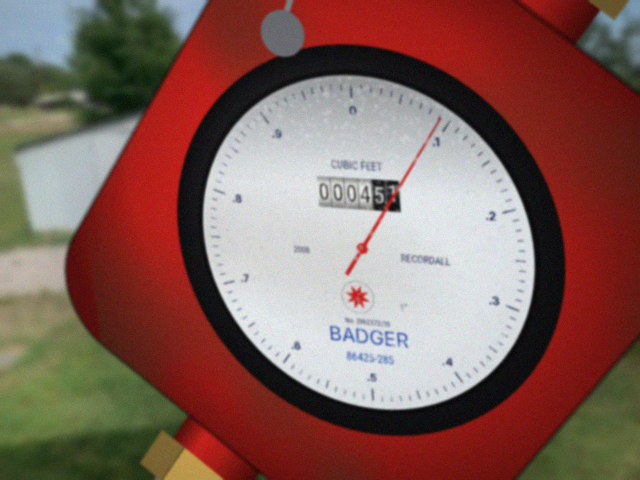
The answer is 451.09 ft³
